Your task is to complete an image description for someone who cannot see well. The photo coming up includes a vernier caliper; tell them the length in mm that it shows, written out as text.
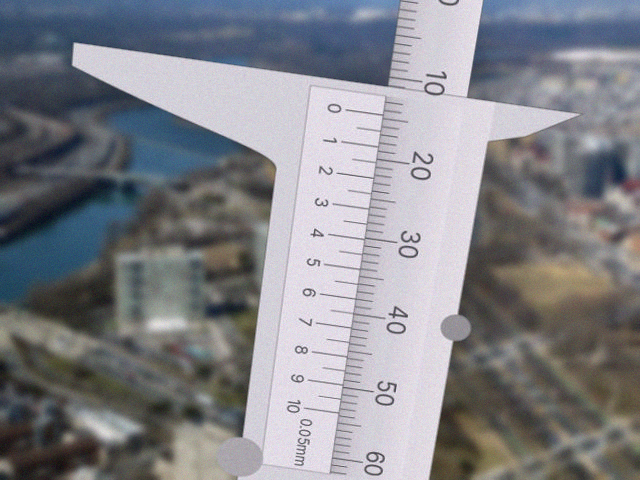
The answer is 14.6 mm
